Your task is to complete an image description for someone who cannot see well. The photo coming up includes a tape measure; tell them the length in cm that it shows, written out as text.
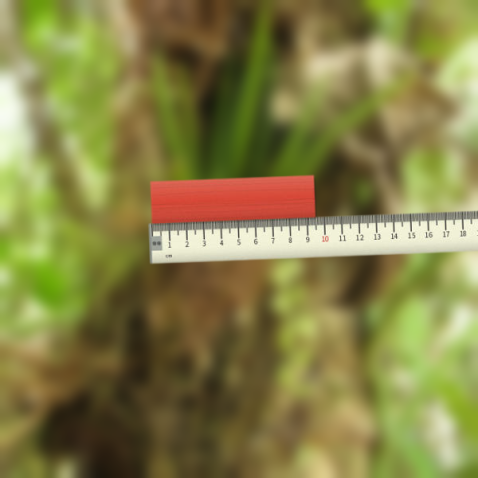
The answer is 9.5 cm
